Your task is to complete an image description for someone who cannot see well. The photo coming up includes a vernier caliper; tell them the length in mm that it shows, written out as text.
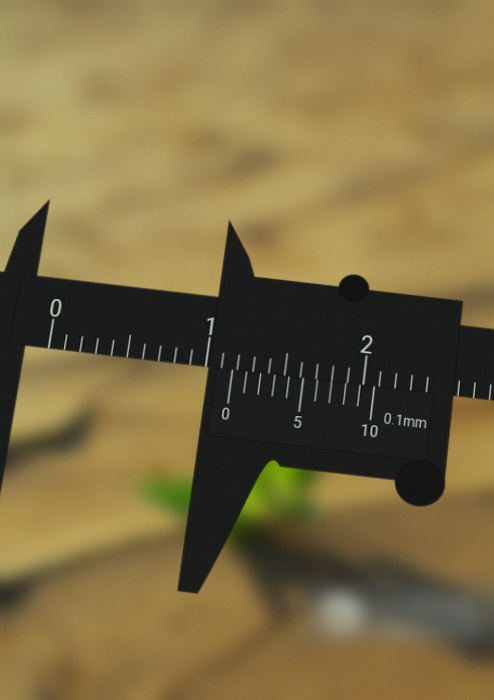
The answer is 11.7 mm
